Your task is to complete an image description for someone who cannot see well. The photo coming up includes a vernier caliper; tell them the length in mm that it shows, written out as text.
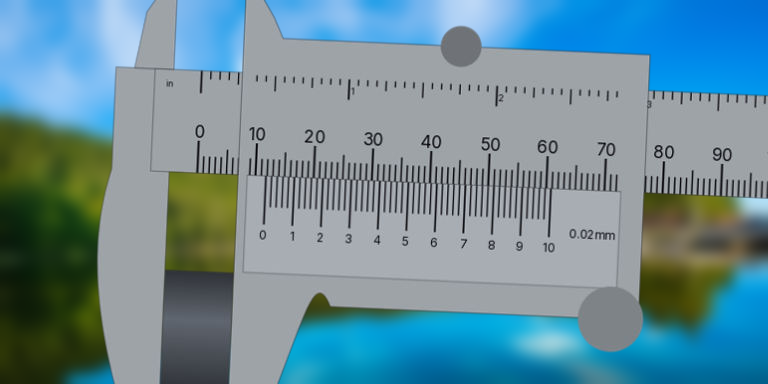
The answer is 11.8 mm
